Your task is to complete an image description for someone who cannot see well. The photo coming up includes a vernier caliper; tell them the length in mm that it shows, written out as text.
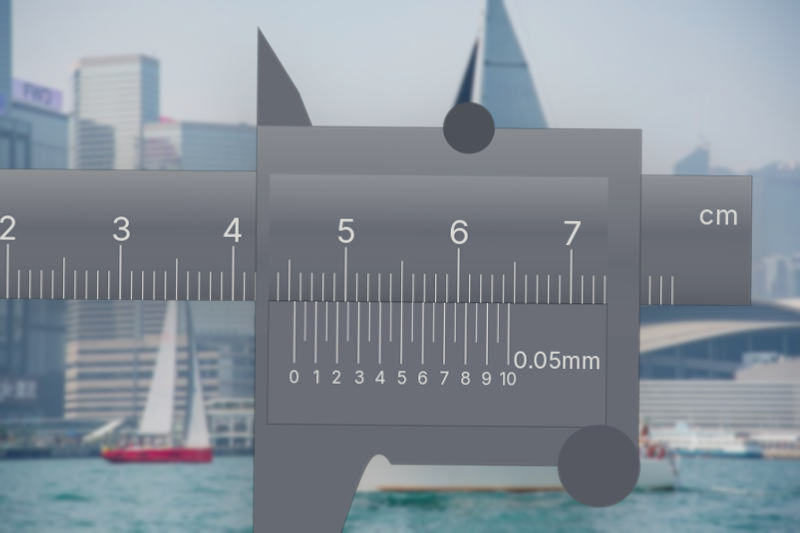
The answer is 45.5 mm
